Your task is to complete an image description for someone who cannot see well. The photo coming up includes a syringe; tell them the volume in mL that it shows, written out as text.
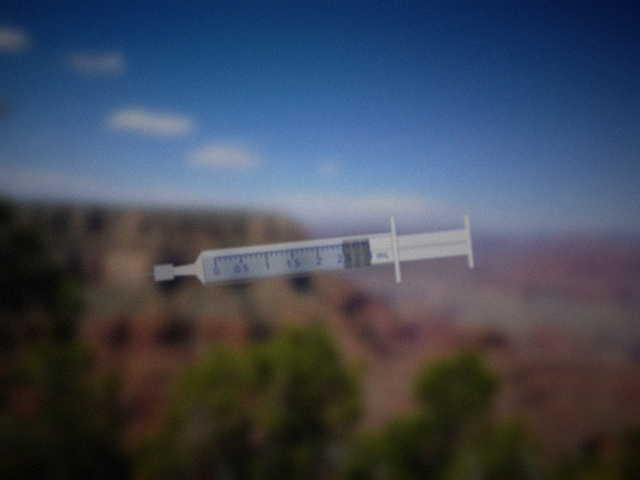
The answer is 2.5 mL
